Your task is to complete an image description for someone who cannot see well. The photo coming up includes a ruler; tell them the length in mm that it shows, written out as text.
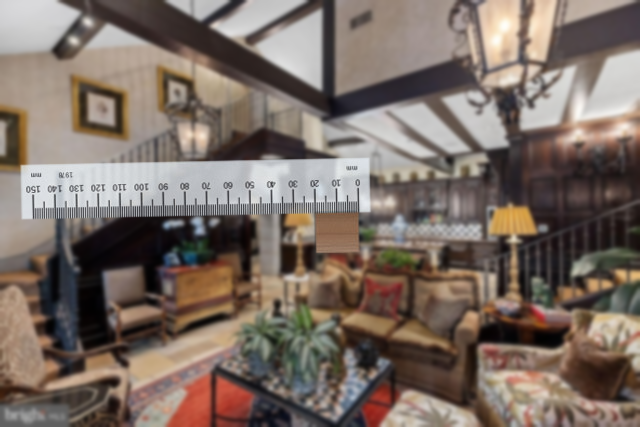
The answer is 20 mm
